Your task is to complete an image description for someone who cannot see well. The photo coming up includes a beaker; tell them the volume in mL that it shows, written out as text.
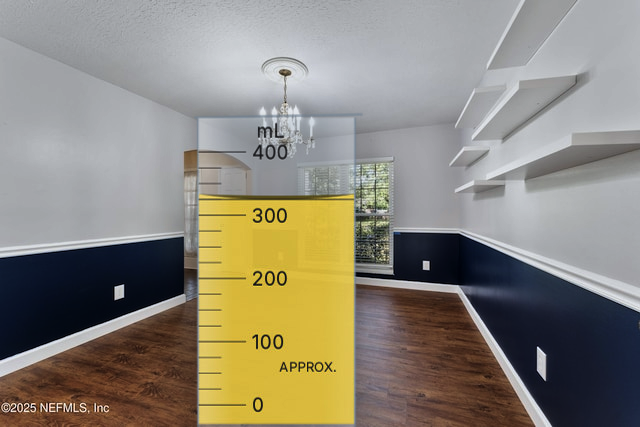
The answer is 325 mL
